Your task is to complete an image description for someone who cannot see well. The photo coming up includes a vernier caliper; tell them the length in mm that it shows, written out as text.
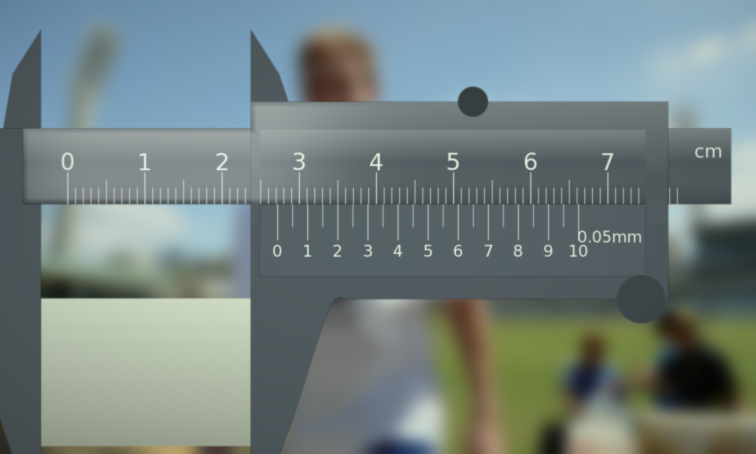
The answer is 27.2 mm
